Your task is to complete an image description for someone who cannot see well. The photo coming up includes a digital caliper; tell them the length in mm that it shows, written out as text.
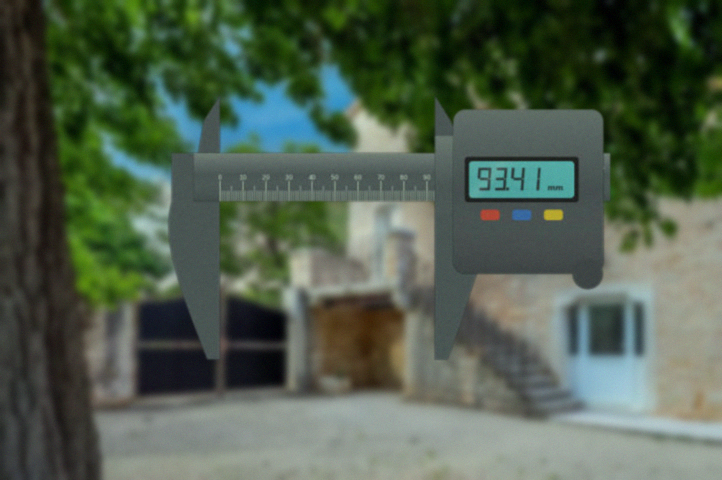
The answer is 93.41 mm
